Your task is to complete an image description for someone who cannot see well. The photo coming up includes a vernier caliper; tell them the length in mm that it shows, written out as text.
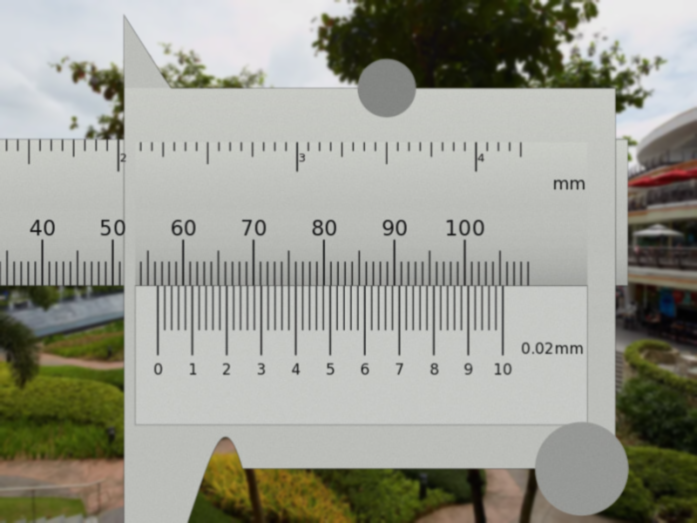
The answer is 56.4 mm
